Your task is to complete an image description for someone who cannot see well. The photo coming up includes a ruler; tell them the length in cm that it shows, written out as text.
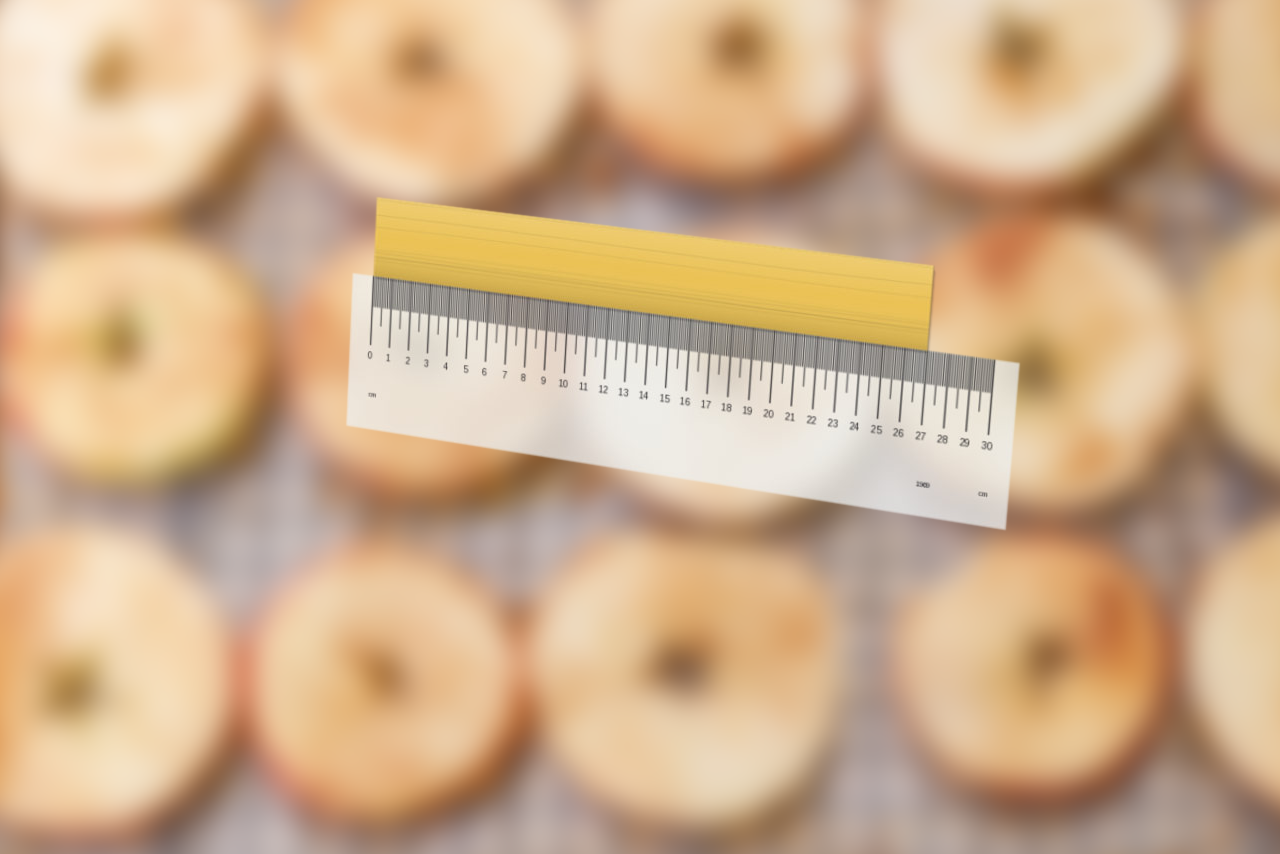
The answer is 27 cm
